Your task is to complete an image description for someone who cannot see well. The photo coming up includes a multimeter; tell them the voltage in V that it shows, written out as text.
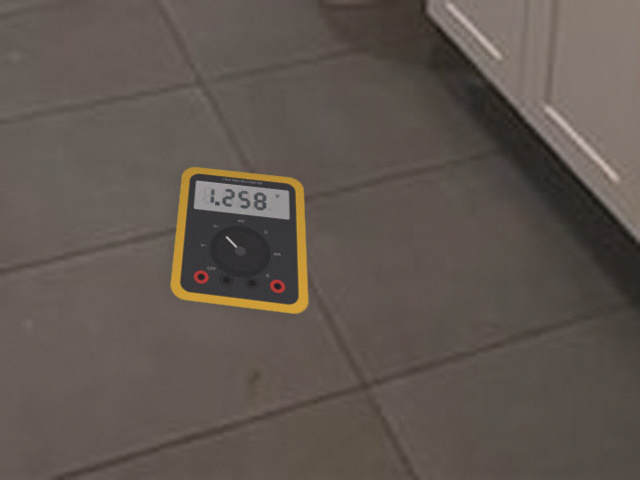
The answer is 1.258 V
